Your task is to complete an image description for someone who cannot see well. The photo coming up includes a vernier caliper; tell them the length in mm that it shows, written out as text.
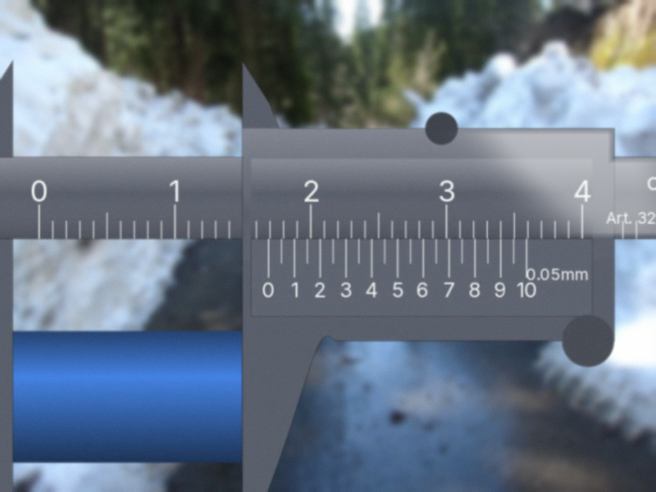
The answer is 16.9 mm
